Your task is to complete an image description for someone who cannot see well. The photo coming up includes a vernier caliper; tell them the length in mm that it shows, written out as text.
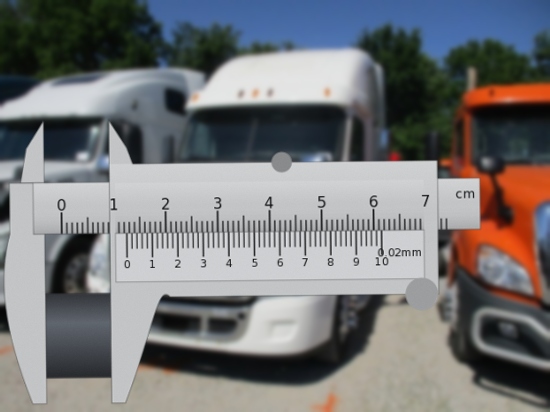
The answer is 12.5 mm
